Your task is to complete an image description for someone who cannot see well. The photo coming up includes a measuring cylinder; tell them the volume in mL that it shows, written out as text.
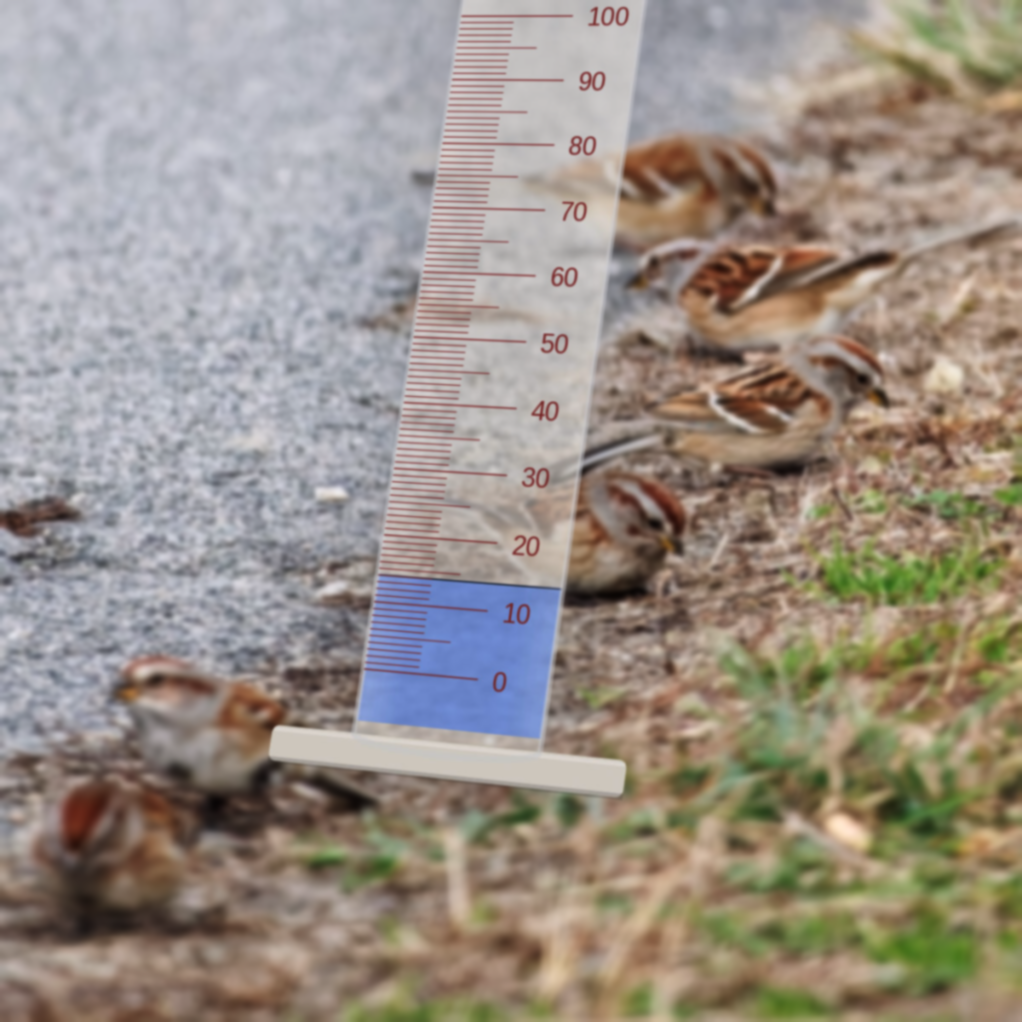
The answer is 14 mL
